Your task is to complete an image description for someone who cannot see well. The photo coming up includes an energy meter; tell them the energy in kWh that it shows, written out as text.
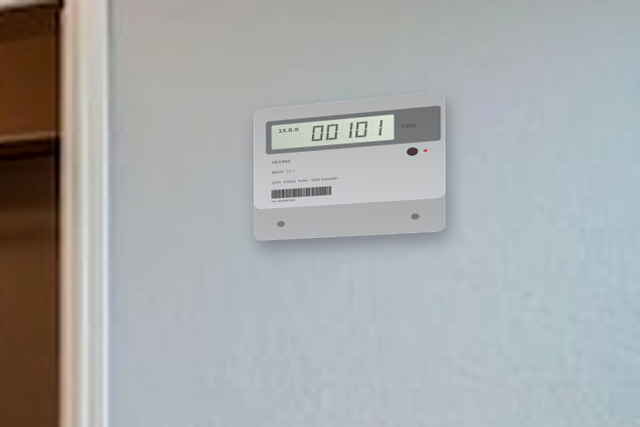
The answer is 101 kWh
